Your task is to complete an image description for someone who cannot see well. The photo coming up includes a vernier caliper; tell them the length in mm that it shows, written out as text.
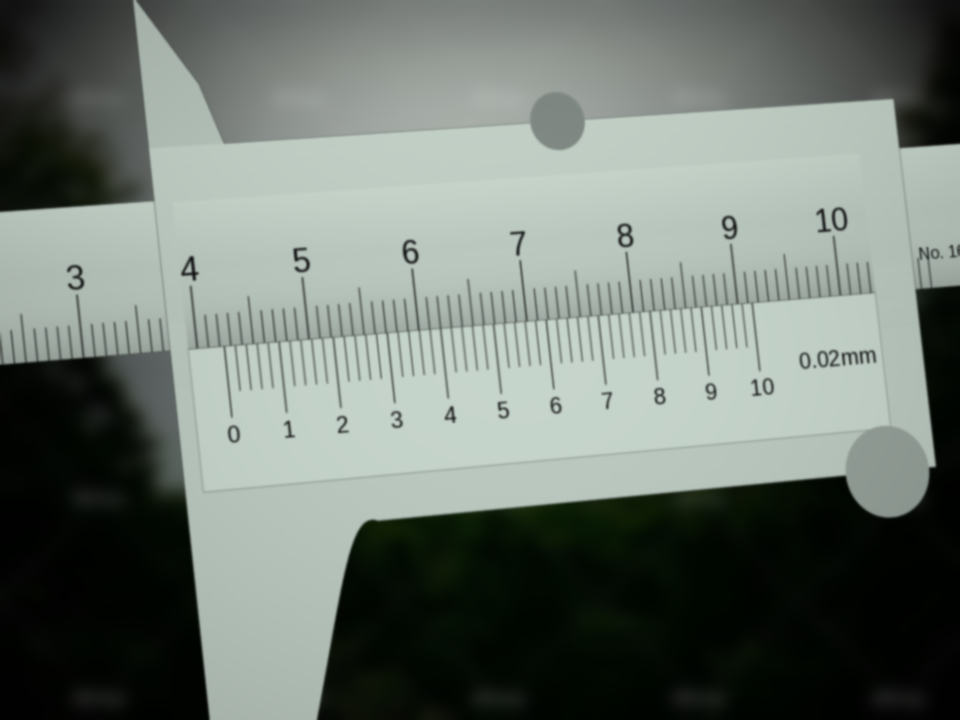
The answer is 42.4 mm
